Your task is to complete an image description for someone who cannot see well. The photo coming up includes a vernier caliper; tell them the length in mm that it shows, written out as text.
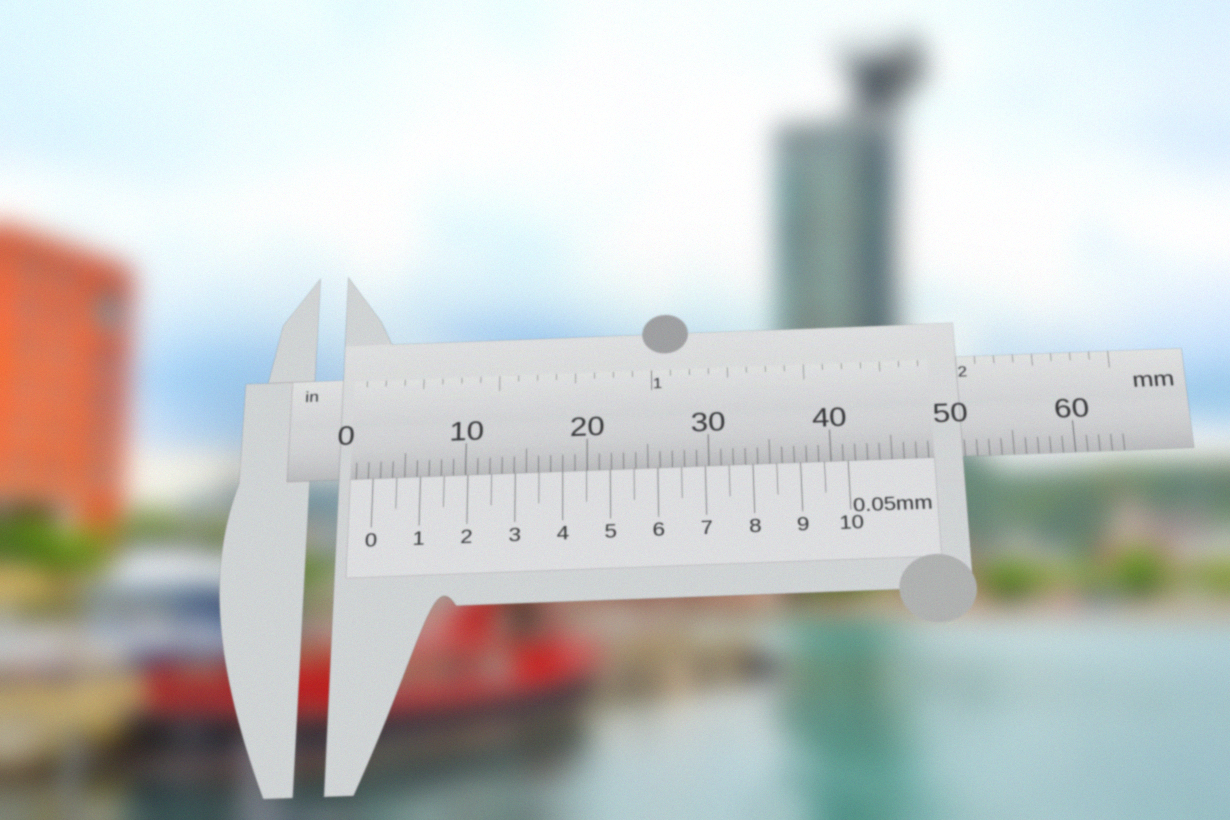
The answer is 2.4 mm
